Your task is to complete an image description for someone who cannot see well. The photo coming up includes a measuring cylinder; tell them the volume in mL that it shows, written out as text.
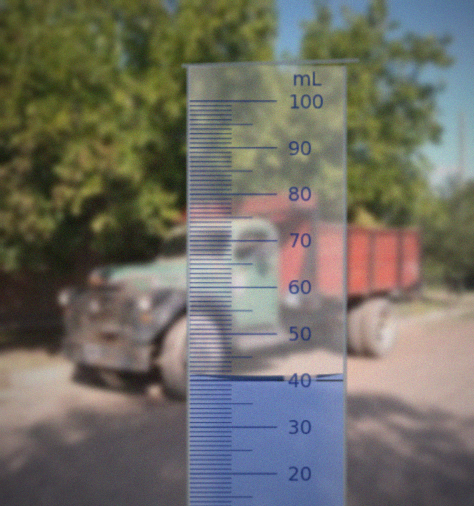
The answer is 40 mL
